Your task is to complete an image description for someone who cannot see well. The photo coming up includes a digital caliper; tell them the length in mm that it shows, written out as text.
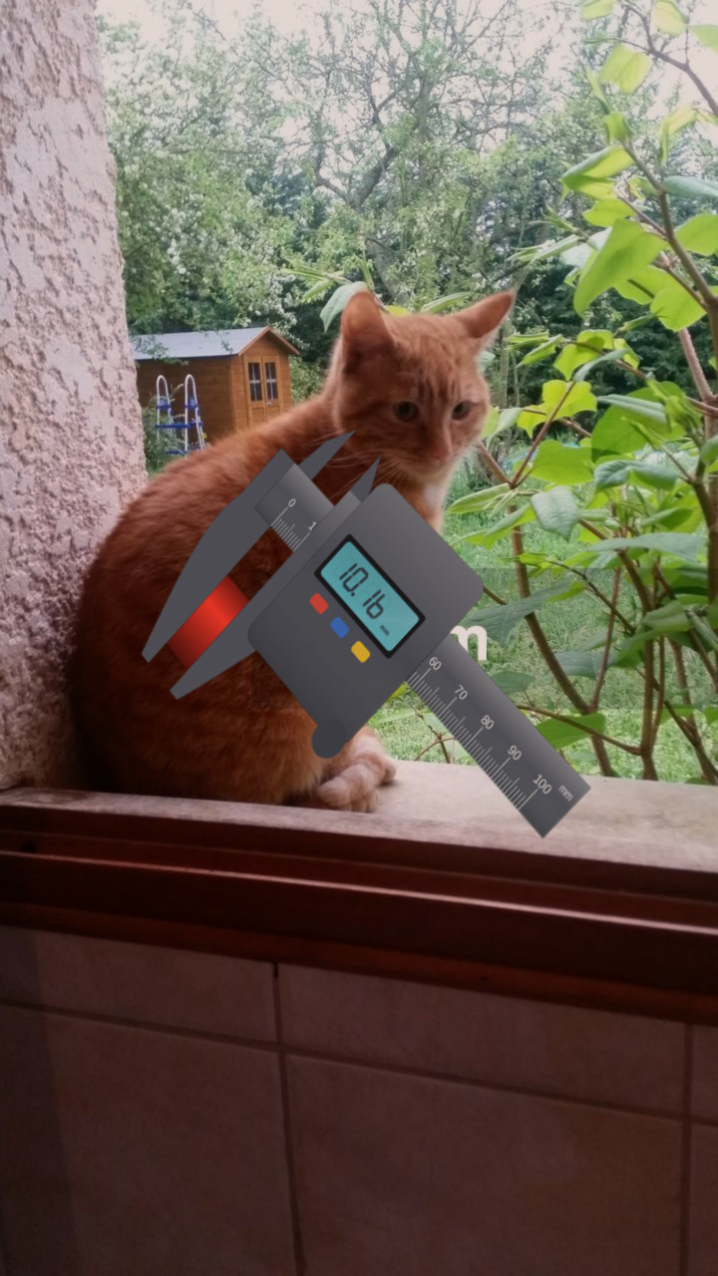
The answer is 10.16 mm
